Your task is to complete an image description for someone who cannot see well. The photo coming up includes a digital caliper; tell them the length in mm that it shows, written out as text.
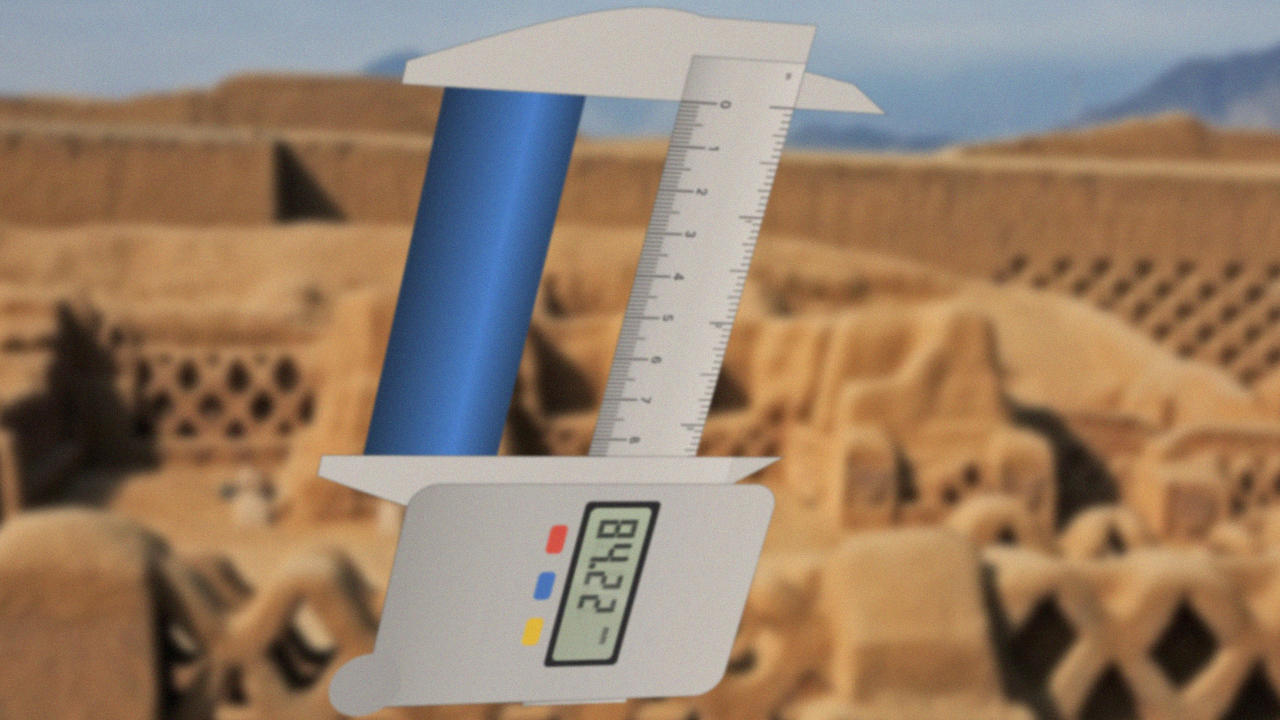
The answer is 84.22 mm
